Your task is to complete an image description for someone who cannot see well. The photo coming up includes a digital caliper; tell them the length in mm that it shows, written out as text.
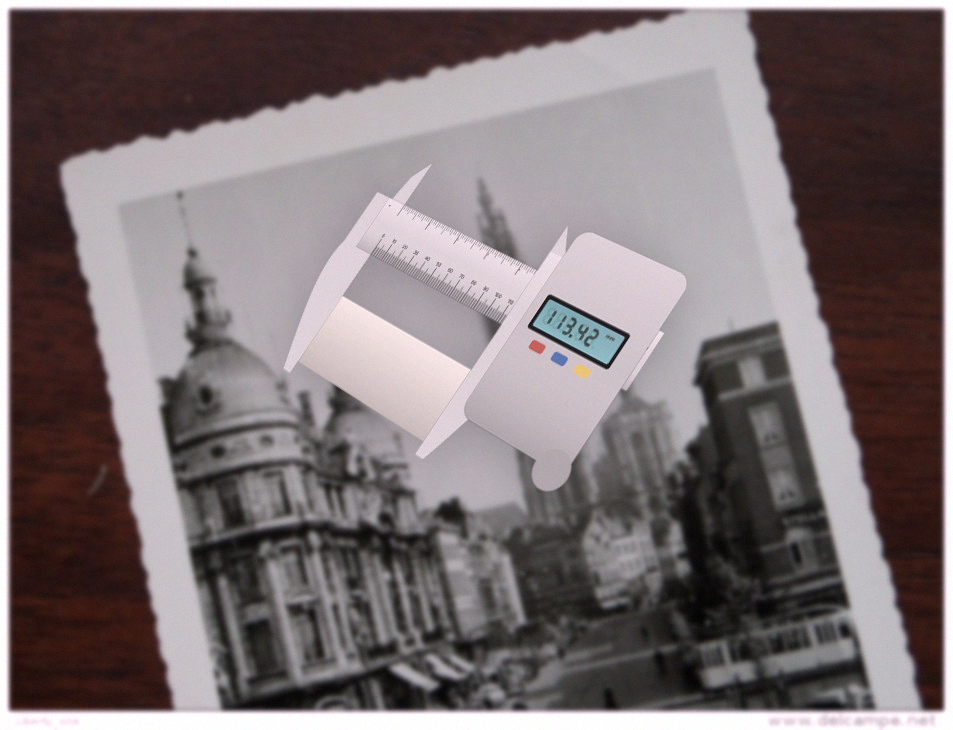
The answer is 113.42 mm
